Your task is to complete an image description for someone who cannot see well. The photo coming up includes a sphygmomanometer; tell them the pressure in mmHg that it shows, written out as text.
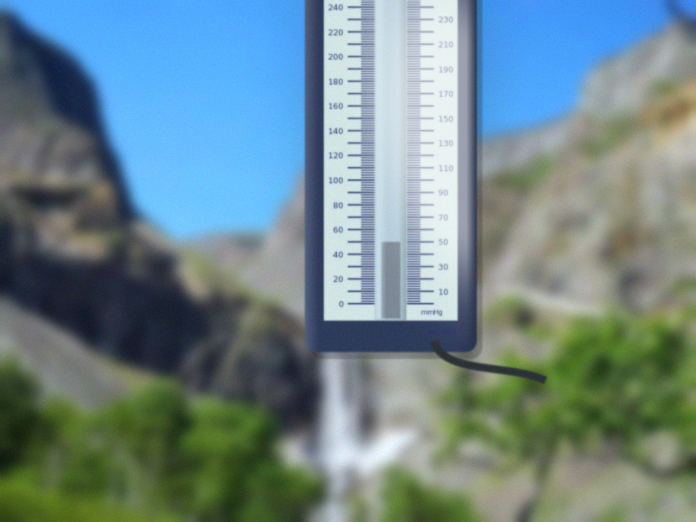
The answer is 50 mmHg
